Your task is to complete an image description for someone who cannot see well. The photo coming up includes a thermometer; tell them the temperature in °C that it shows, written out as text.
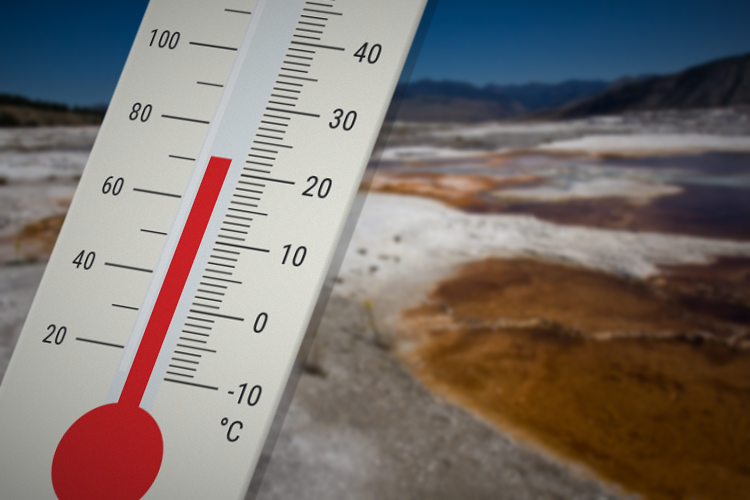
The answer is 22 °C
